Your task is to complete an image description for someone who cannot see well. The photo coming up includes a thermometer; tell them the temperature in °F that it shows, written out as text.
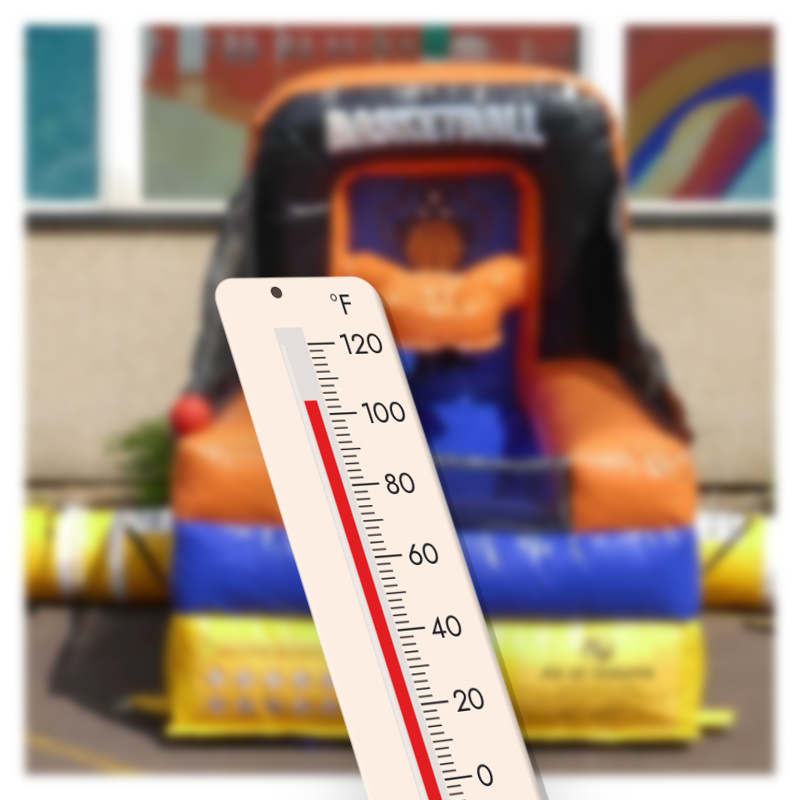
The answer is 104 °F
